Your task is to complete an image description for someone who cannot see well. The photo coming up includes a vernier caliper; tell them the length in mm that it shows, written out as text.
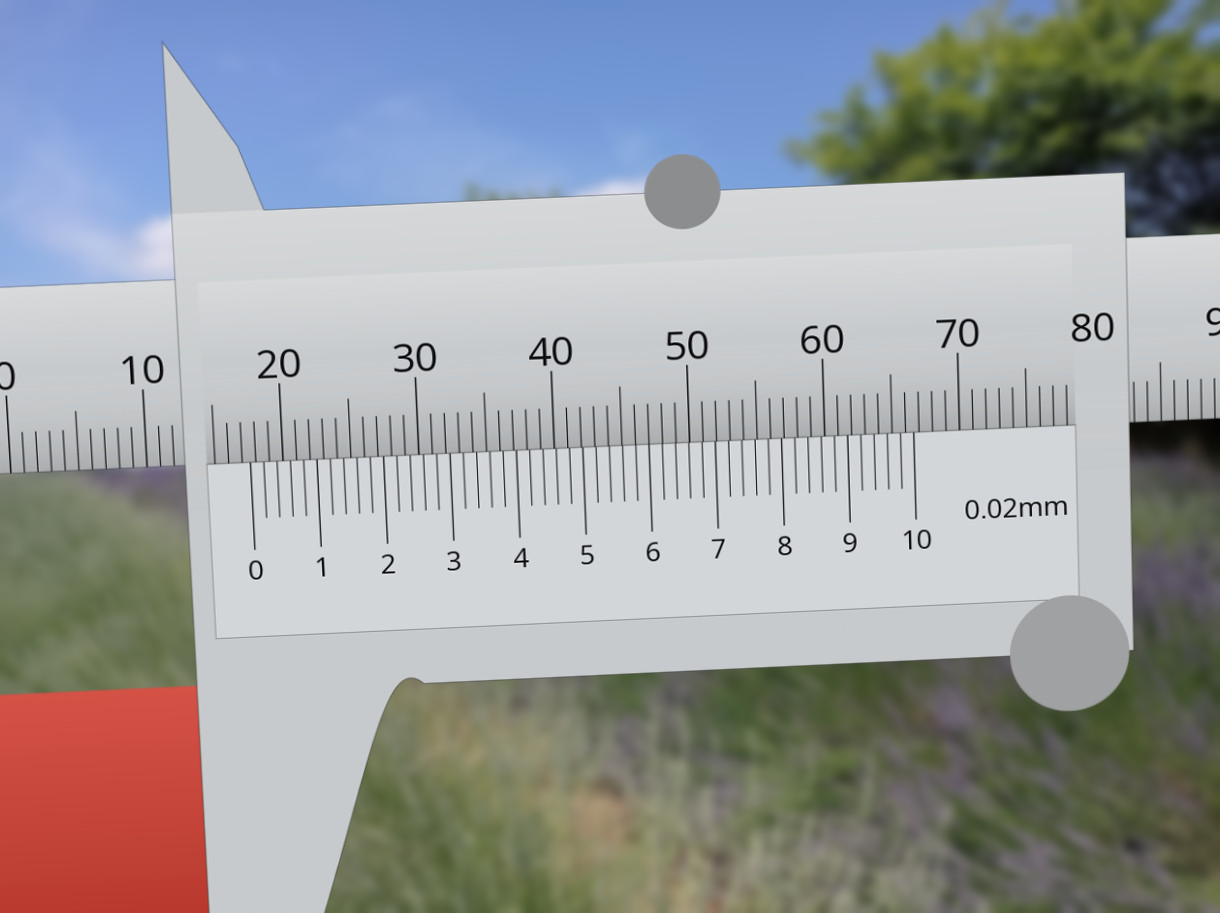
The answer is 17.6 mm
